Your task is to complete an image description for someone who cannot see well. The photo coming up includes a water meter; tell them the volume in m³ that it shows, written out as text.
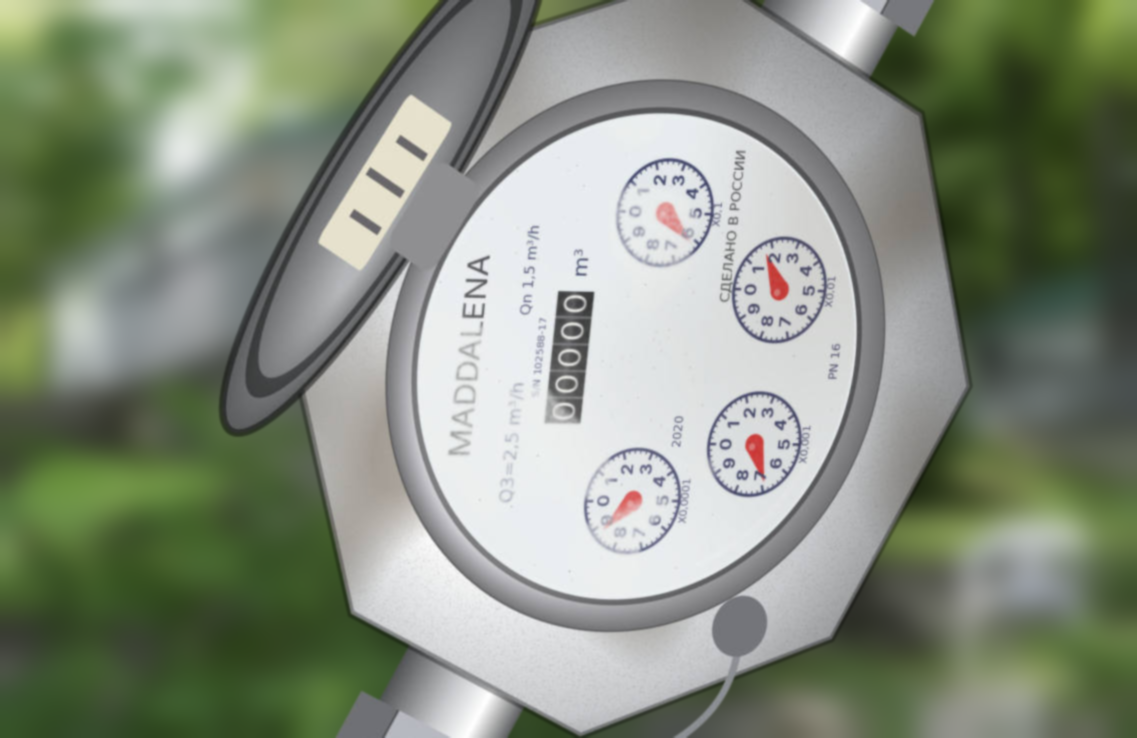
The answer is 0.6168 m³
